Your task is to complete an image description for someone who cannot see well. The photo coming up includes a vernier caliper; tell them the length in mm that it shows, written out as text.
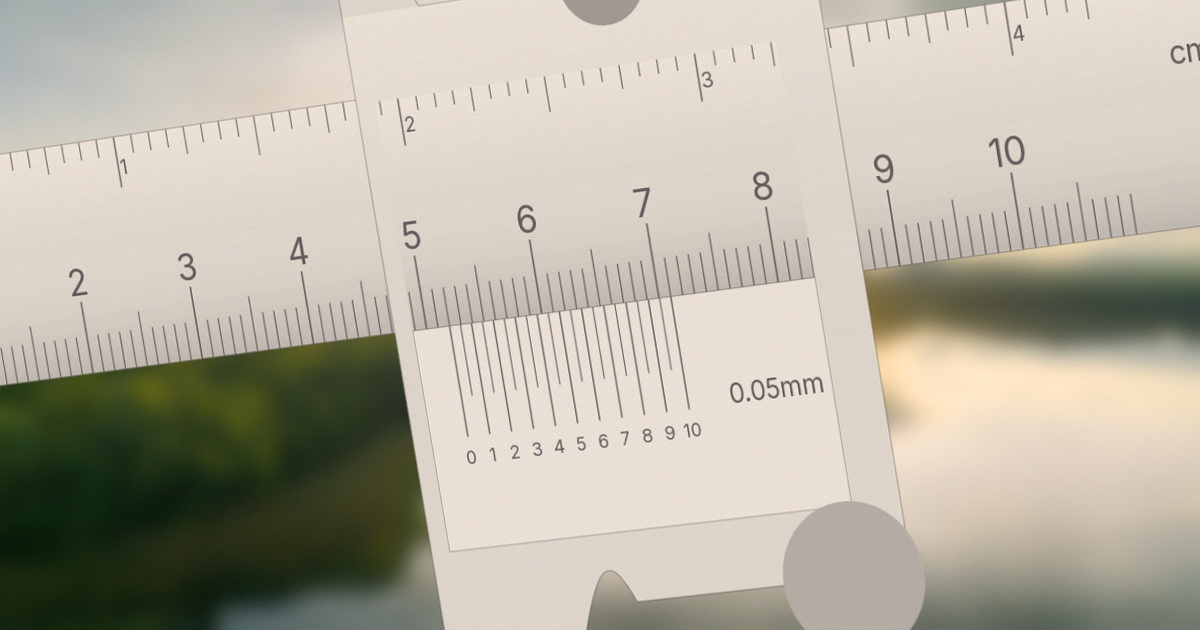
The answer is 52.0 mm
